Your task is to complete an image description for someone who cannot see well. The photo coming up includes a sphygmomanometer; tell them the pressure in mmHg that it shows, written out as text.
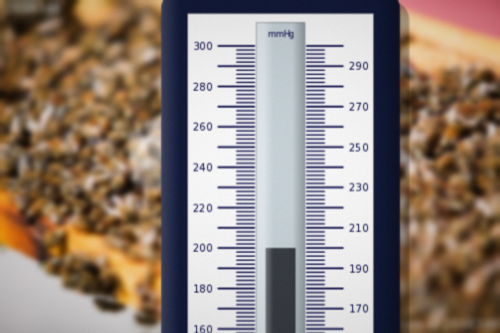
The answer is 200 mmHg
